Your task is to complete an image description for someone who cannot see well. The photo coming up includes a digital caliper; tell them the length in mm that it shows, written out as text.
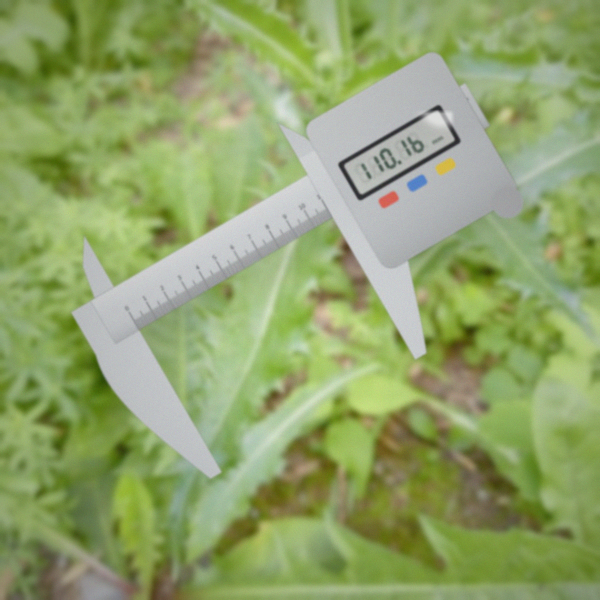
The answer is 110.16 mm
